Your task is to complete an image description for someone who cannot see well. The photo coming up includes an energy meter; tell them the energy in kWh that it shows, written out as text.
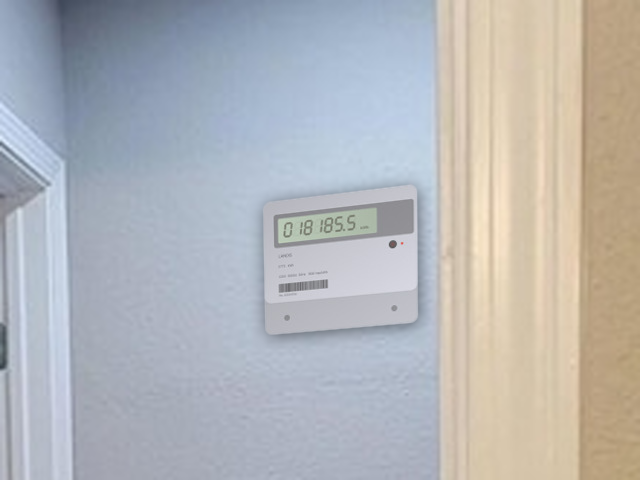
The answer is 18185.5 kWh
